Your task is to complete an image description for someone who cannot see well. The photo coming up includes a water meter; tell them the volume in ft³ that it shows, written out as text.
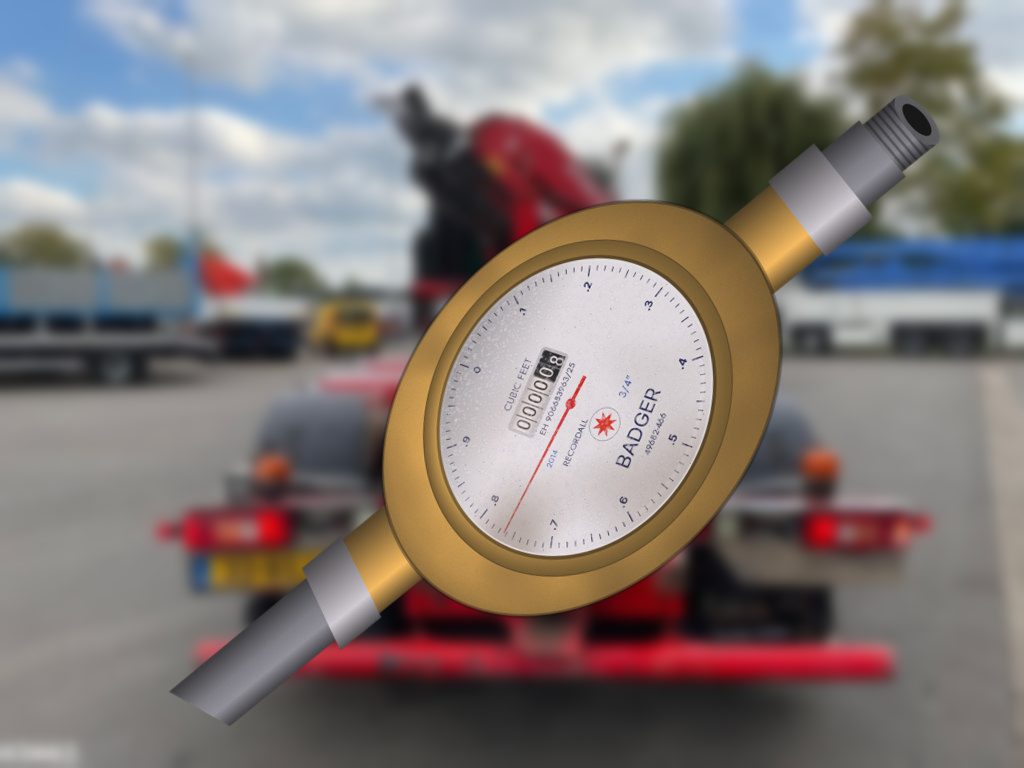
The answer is 7.76 ft³
